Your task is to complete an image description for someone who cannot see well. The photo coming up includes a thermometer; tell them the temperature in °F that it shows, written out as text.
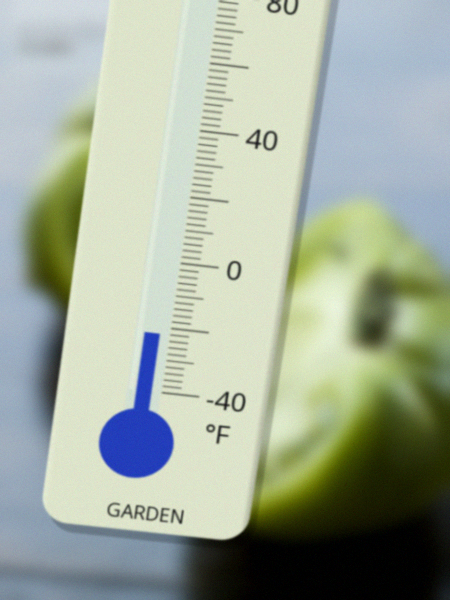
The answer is -22 °F
